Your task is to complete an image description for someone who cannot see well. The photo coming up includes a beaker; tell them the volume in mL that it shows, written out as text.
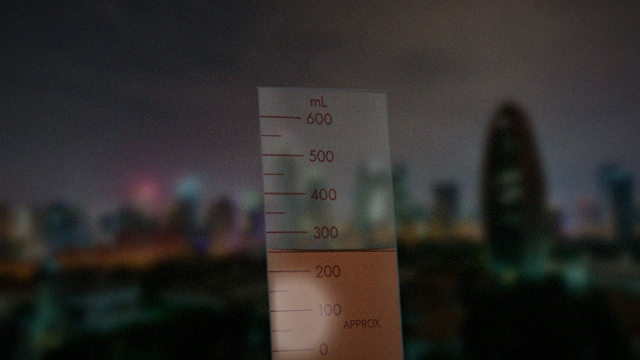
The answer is 250 mL
